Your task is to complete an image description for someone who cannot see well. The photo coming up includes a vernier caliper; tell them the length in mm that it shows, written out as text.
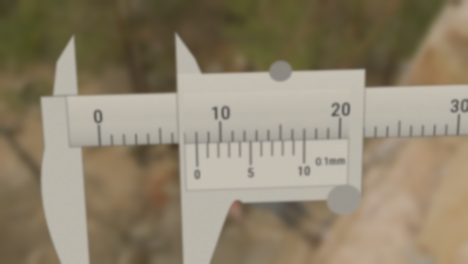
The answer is 8.0 mm
